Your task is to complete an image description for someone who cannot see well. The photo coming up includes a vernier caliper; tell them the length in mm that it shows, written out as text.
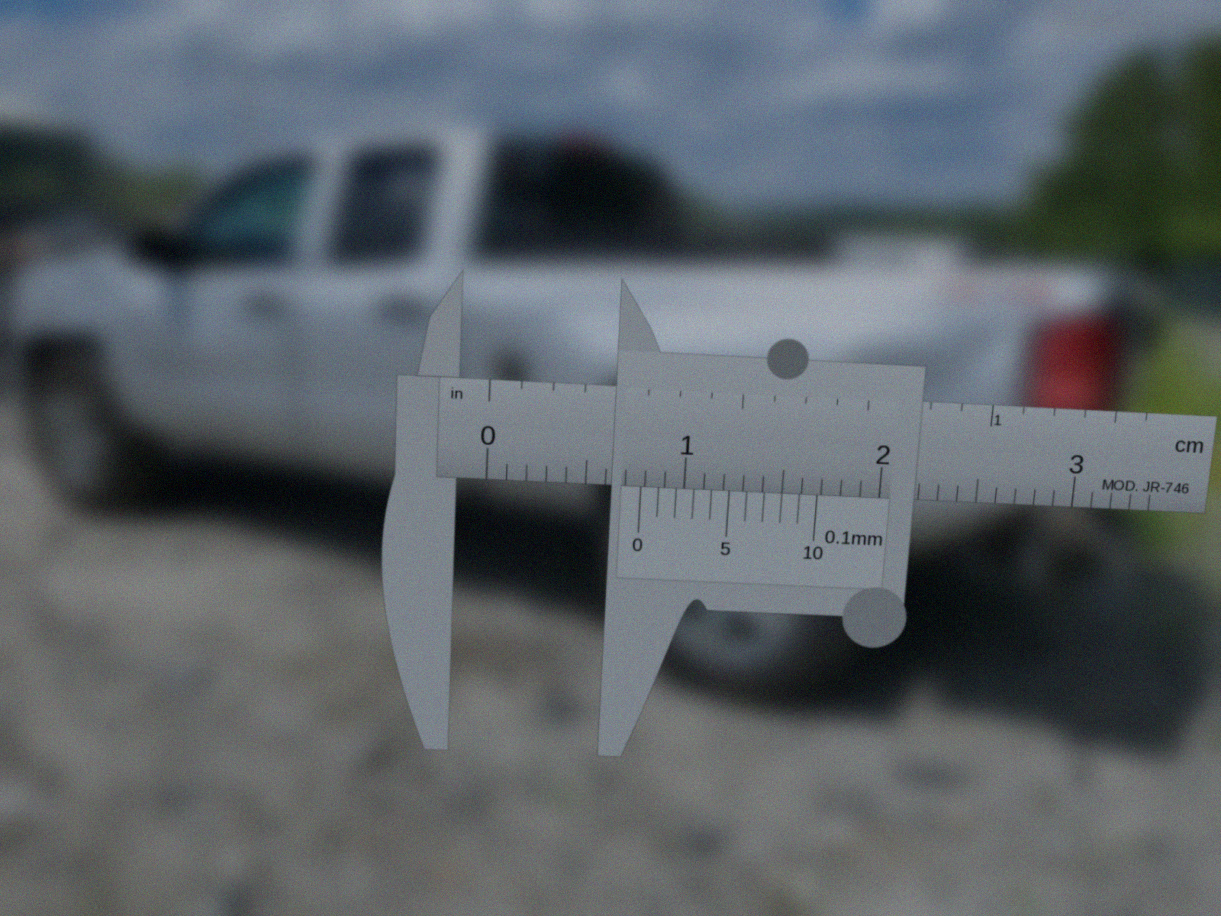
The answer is 7.8 mm
